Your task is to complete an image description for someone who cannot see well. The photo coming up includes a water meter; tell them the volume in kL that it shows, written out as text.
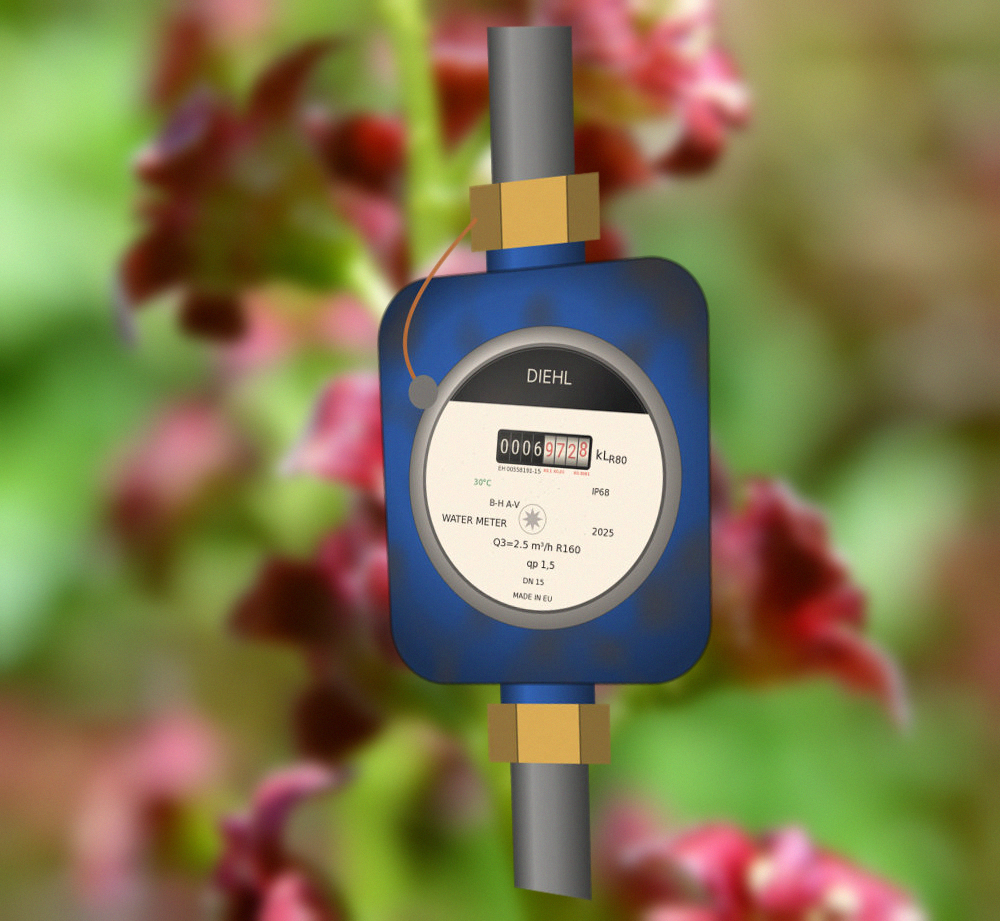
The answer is 6.9728 kL
